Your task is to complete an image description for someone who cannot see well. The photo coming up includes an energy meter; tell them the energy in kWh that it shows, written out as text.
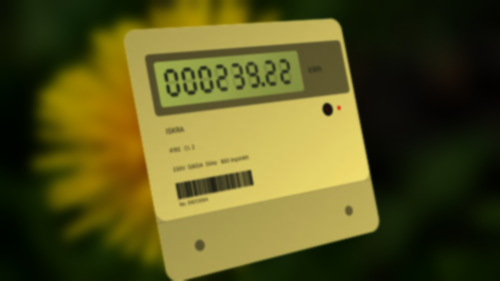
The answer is 239.22 kWh
